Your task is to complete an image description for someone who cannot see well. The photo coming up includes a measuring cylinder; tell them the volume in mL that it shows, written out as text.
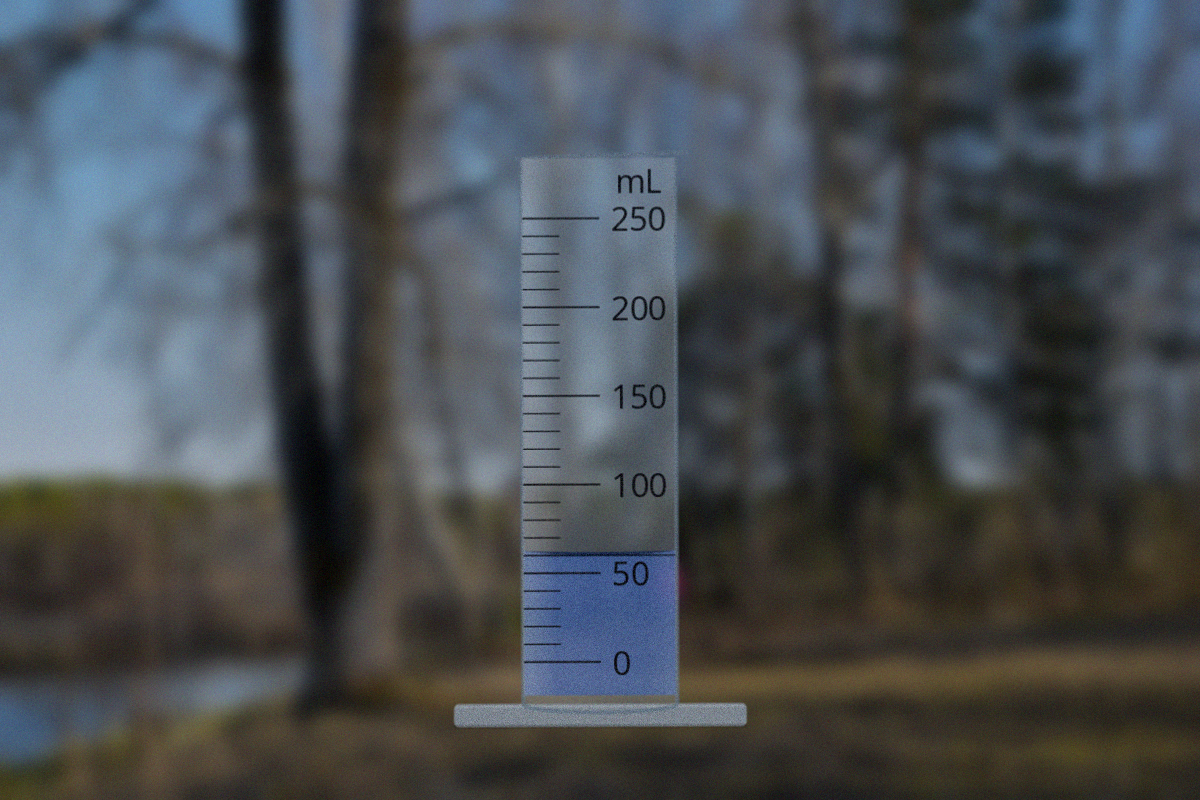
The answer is 60 mL
